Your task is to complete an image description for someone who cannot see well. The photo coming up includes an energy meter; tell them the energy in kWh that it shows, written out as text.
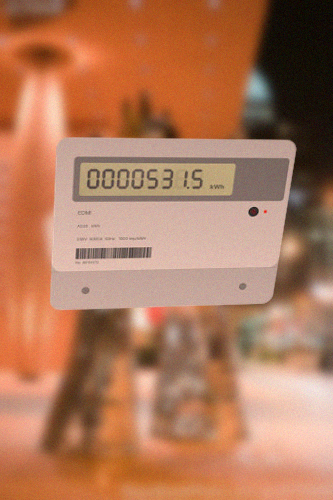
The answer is 531.5 kWh
